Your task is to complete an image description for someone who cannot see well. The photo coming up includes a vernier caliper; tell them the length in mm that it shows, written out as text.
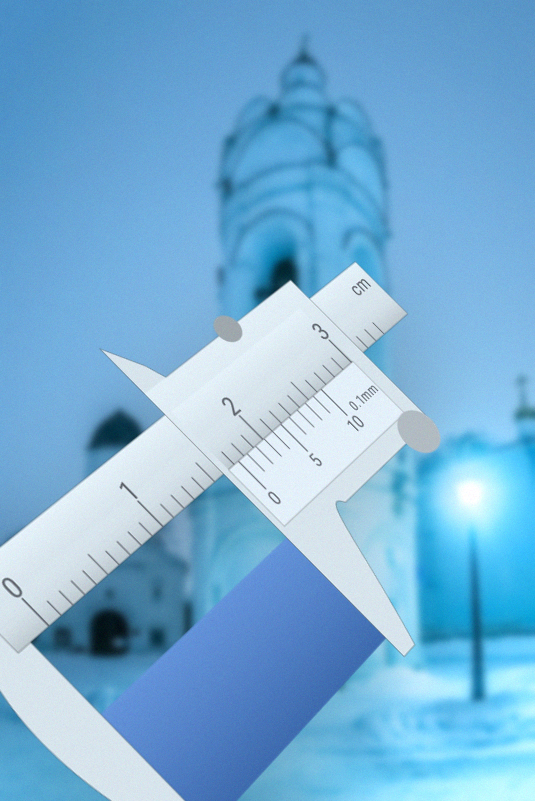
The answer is 17.4 mm
